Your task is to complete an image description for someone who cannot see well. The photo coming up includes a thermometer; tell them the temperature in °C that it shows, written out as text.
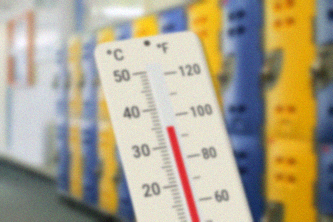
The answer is 35 °C
